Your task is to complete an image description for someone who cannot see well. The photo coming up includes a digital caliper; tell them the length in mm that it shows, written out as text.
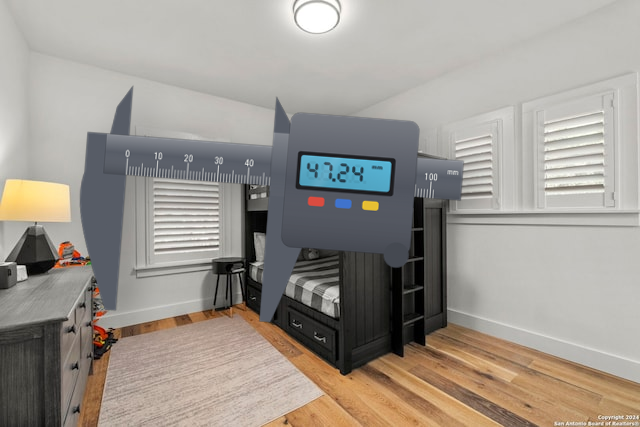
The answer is 47.24 mm
